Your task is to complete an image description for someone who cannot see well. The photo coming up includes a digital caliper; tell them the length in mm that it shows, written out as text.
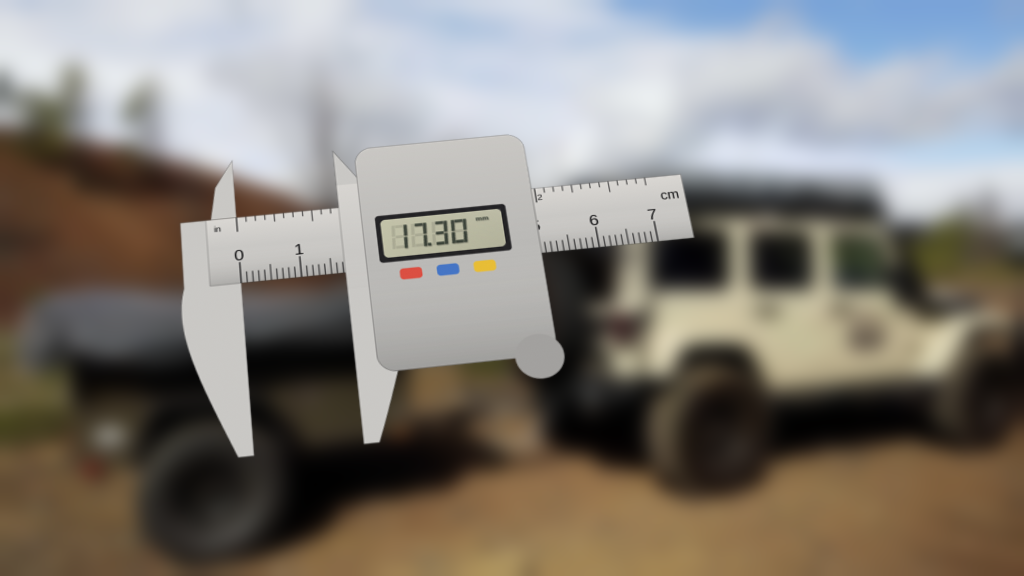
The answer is 17.30 mm
